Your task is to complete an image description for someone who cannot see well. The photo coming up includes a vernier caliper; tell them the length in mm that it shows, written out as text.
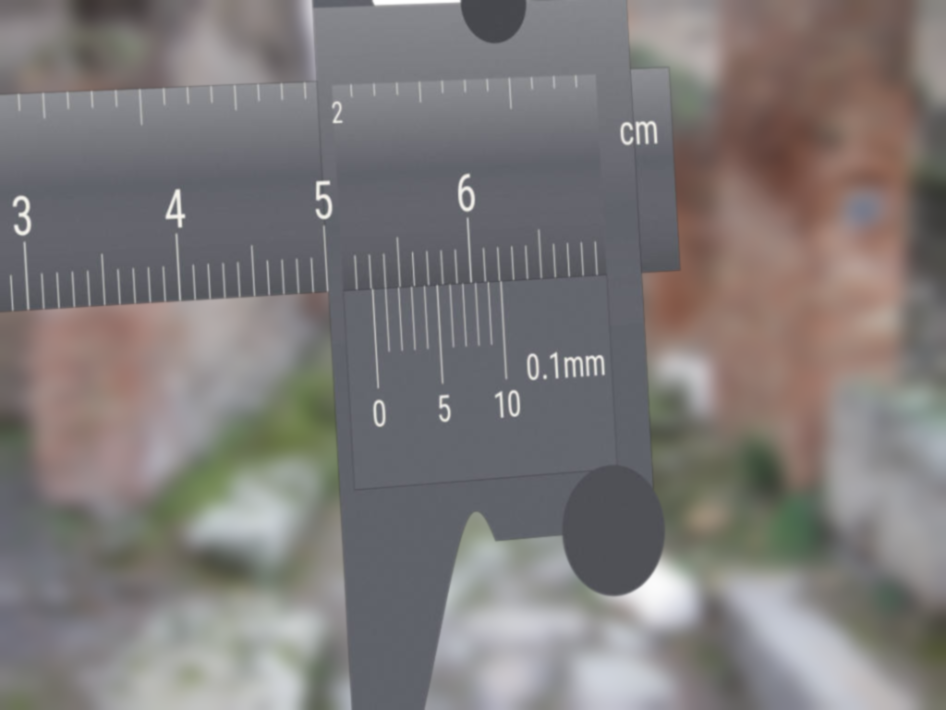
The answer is 53.1 mm
